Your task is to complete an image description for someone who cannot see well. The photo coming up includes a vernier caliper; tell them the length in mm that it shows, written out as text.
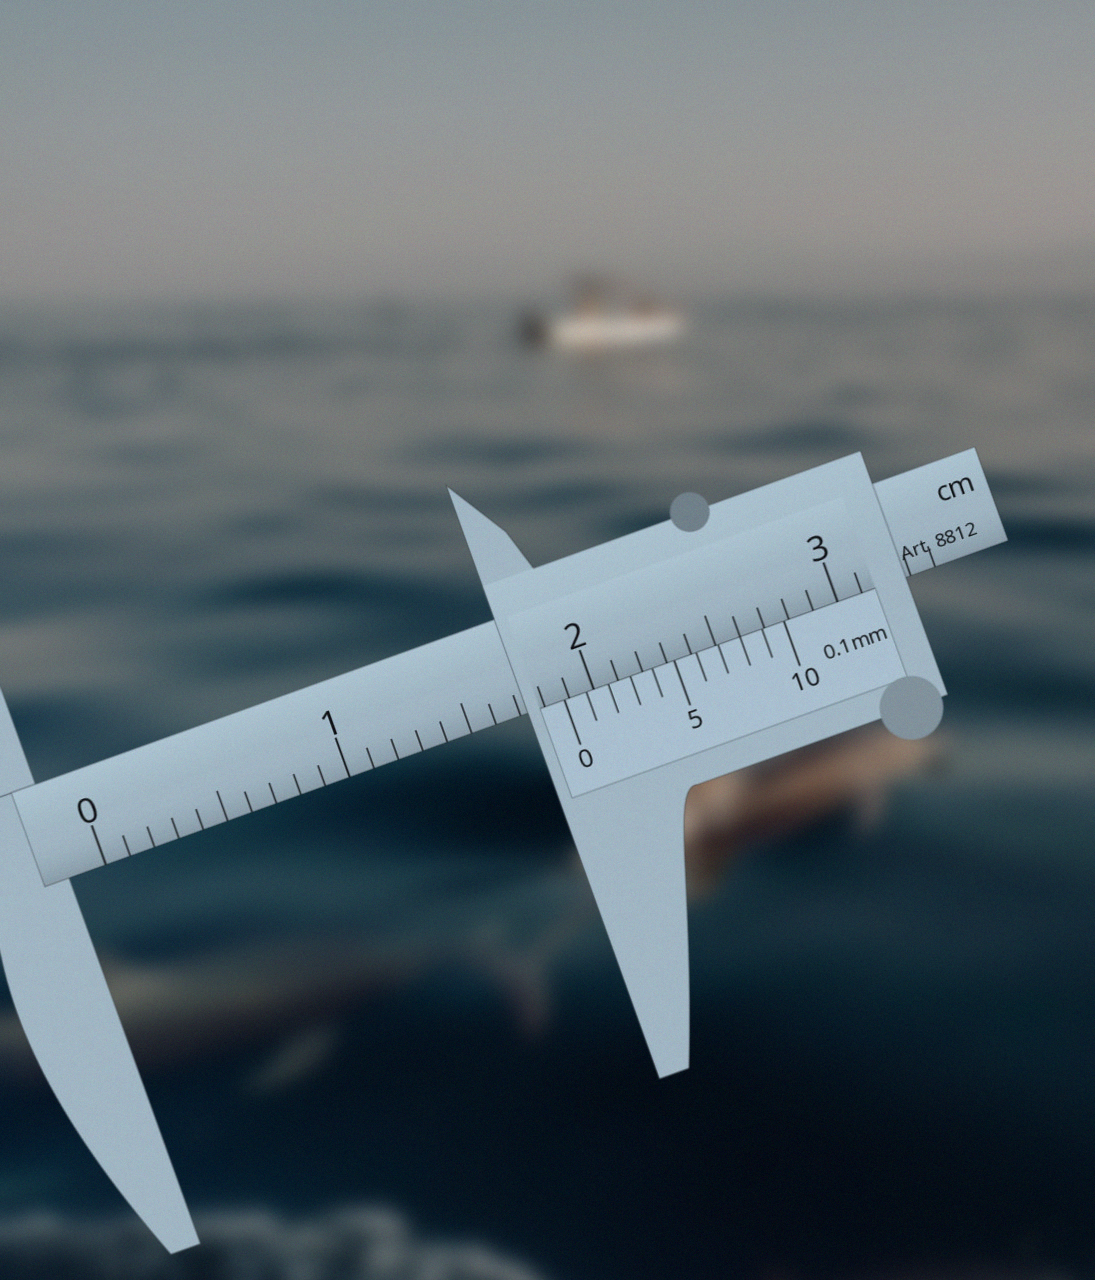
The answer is 18.8 mm
